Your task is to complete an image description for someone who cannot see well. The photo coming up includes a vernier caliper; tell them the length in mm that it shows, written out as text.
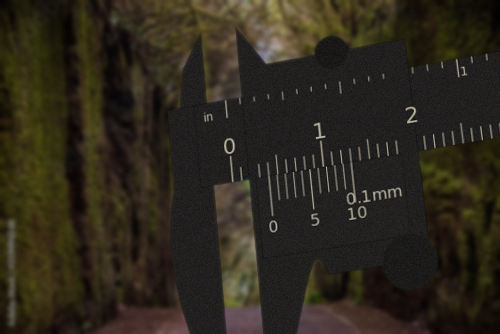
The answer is 4.0 mm
